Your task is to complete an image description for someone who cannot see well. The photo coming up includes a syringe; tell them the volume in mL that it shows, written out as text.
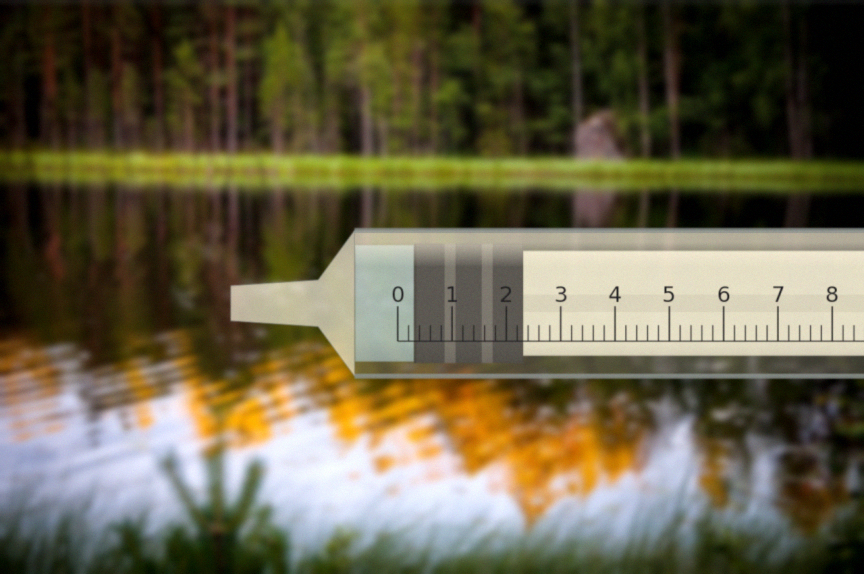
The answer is 0.3 mL
